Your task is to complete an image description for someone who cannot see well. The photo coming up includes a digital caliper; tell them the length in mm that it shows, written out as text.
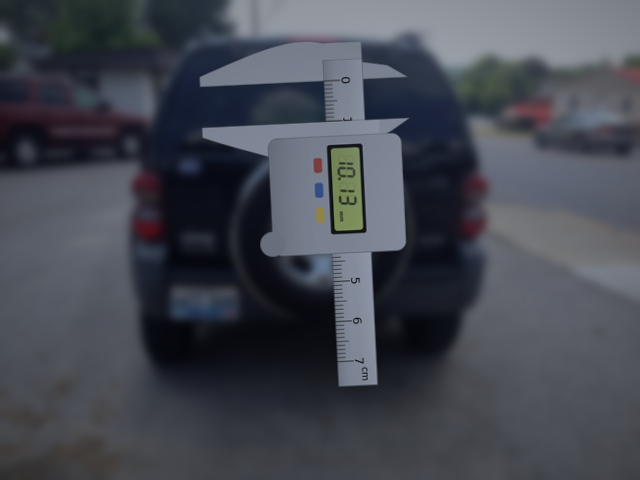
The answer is 10.13 mm
